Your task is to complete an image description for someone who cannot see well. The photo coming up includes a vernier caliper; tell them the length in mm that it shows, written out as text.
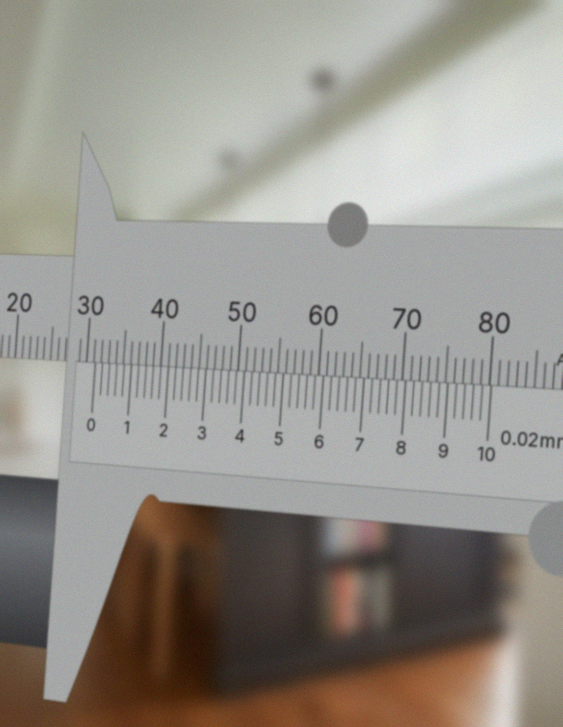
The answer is 31.2 mm
